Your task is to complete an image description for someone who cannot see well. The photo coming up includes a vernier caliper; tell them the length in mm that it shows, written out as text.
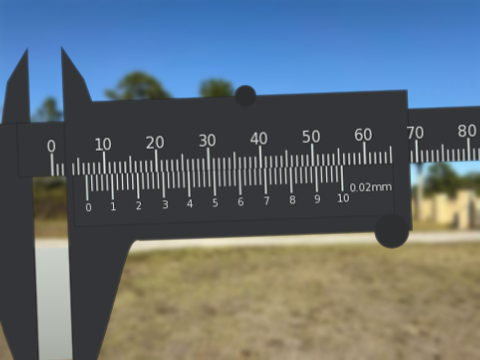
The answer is 6.5 mm
